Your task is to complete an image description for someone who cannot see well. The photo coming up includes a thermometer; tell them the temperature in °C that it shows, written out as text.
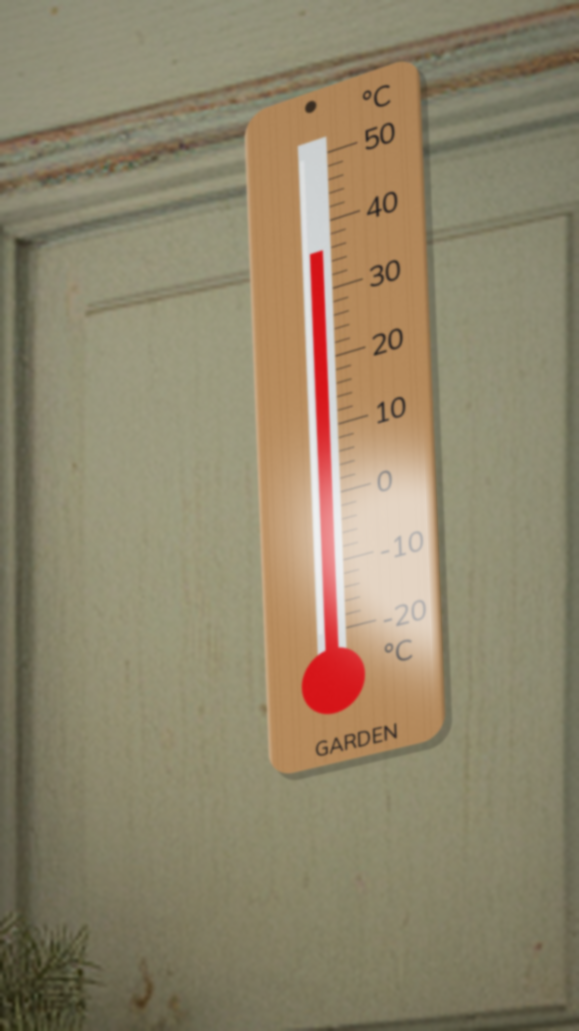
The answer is 36 °C
